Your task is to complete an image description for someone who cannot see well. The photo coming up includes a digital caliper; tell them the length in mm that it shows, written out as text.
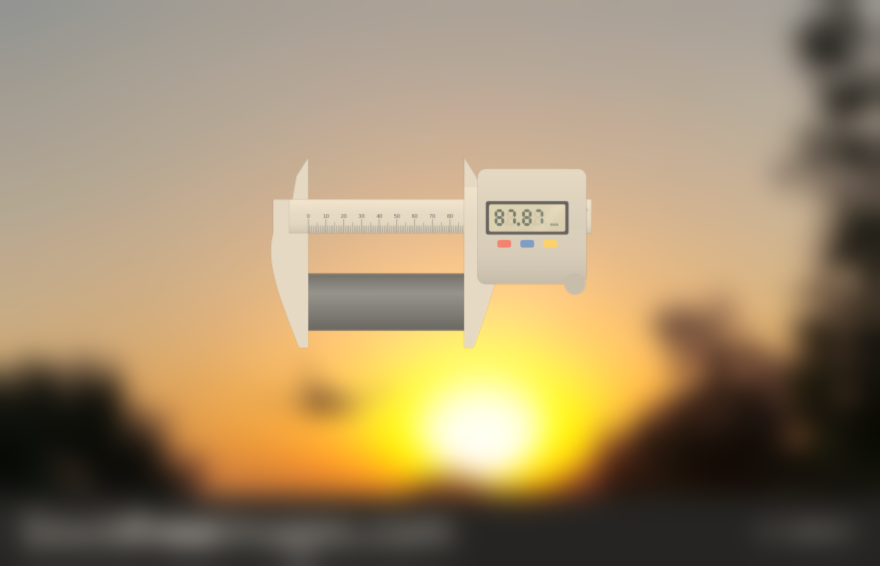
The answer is 87.87 mm
